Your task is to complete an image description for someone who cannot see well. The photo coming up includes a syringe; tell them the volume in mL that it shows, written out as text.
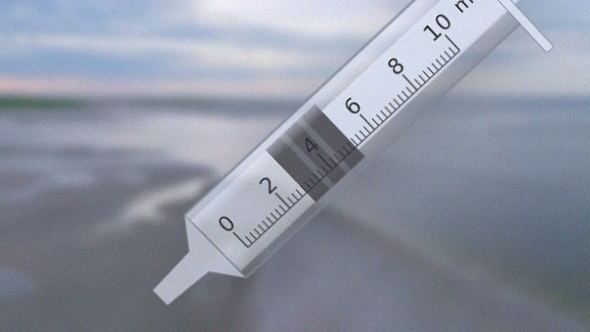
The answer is 2.8 mL
